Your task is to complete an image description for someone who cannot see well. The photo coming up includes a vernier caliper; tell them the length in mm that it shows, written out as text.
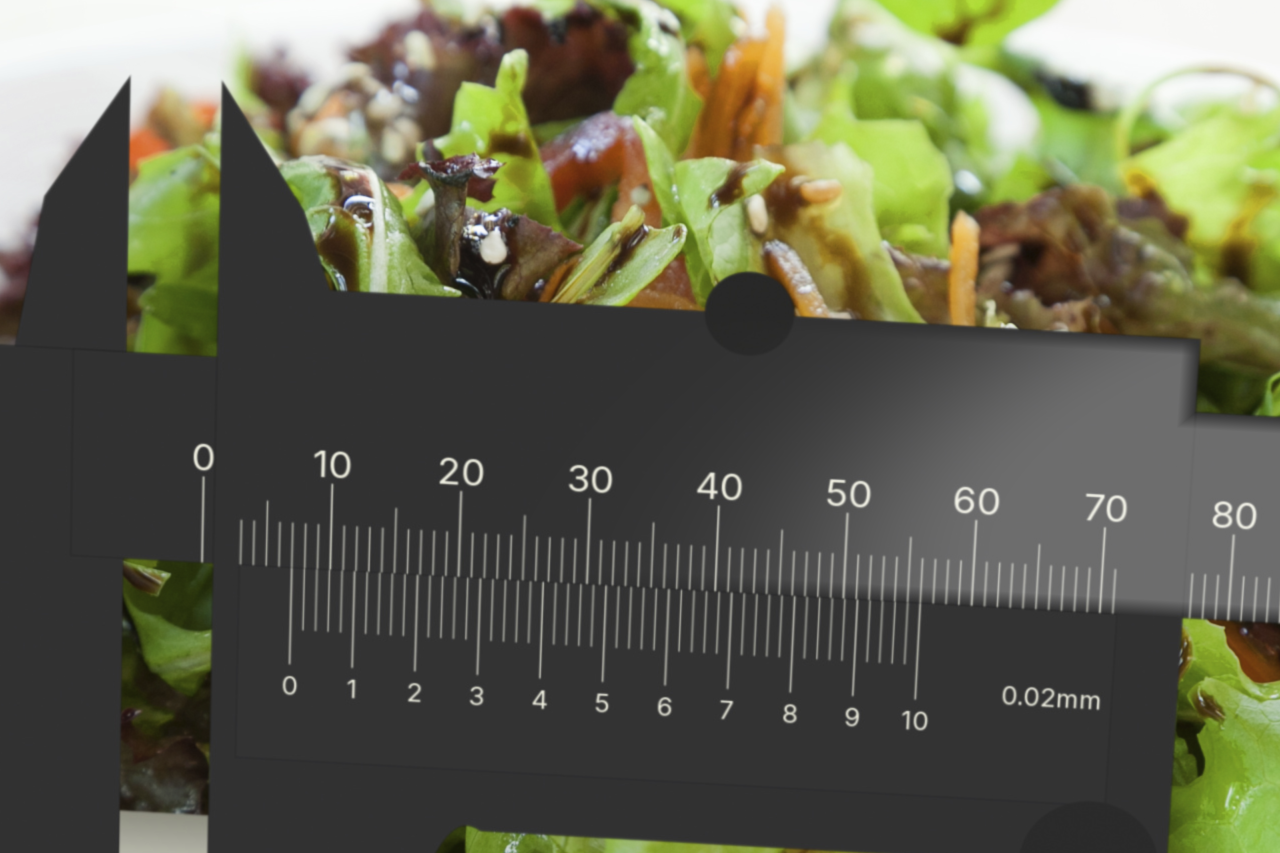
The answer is 7.0 mm
